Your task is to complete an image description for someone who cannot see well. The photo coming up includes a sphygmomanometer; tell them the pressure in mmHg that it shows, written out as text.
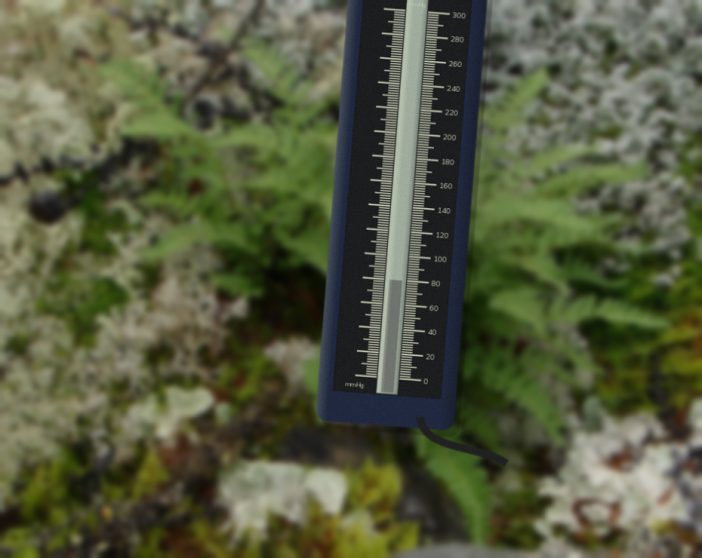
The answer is 80 mmHg
